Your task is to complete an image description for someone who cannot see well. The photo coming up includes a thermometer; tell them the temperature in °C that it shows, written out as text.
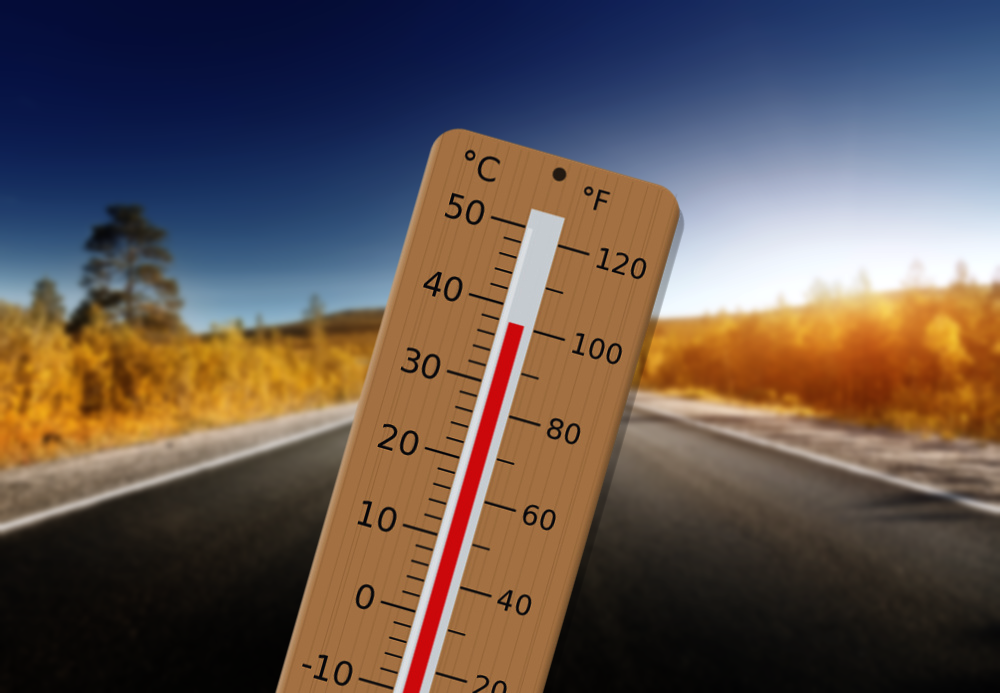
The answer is 38 °C
